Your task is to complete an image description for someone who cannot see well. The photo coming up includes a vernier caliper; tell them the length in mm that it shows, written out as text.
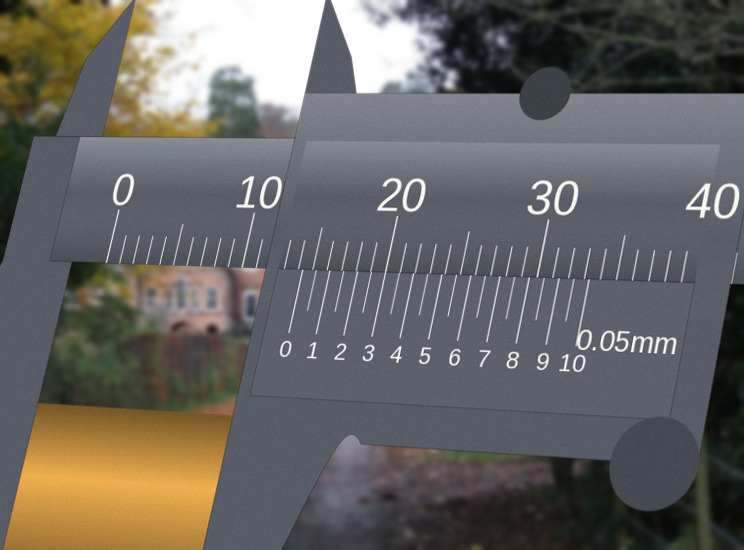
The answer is 14.3 mm
